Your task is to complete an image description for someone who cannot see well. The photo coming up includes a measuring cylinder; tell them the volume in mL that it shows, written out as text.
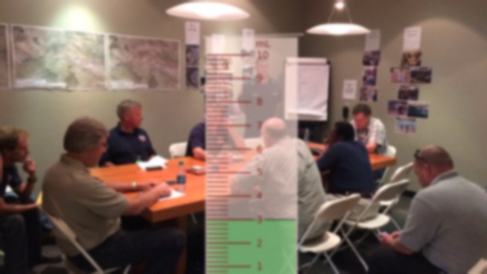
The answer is 3 mL
